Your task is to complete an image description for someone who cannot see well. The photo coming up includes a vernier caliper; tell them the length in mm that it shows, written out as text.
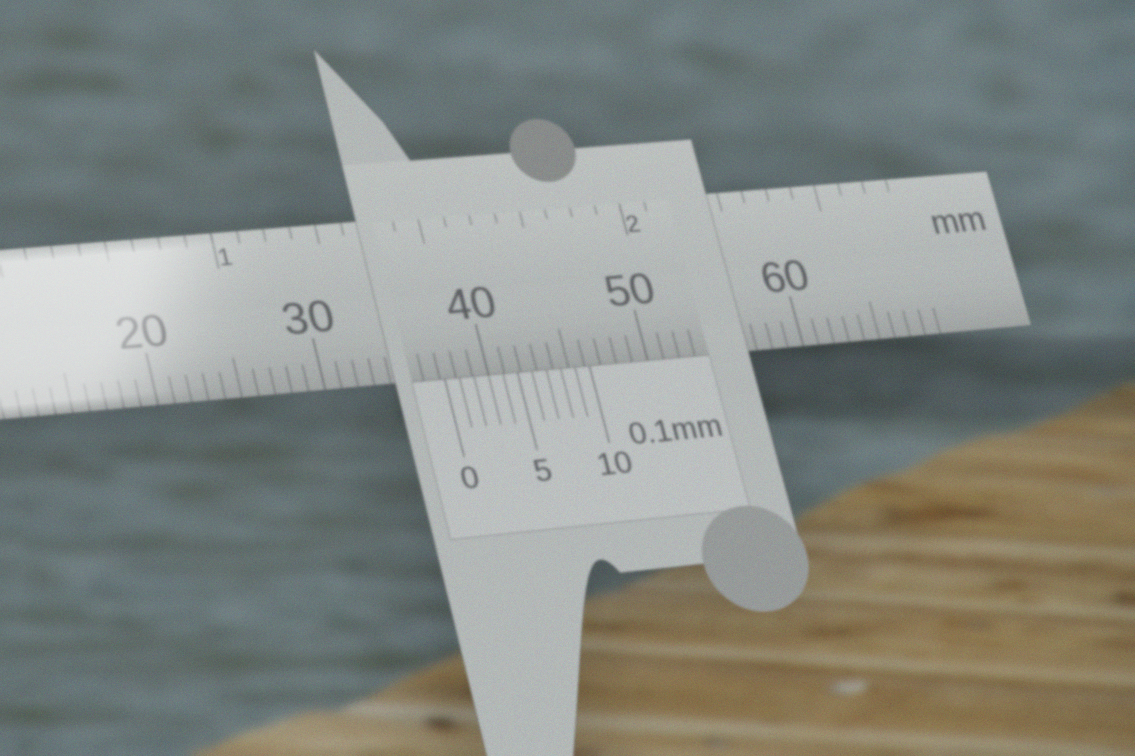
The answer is 37.3 mm
